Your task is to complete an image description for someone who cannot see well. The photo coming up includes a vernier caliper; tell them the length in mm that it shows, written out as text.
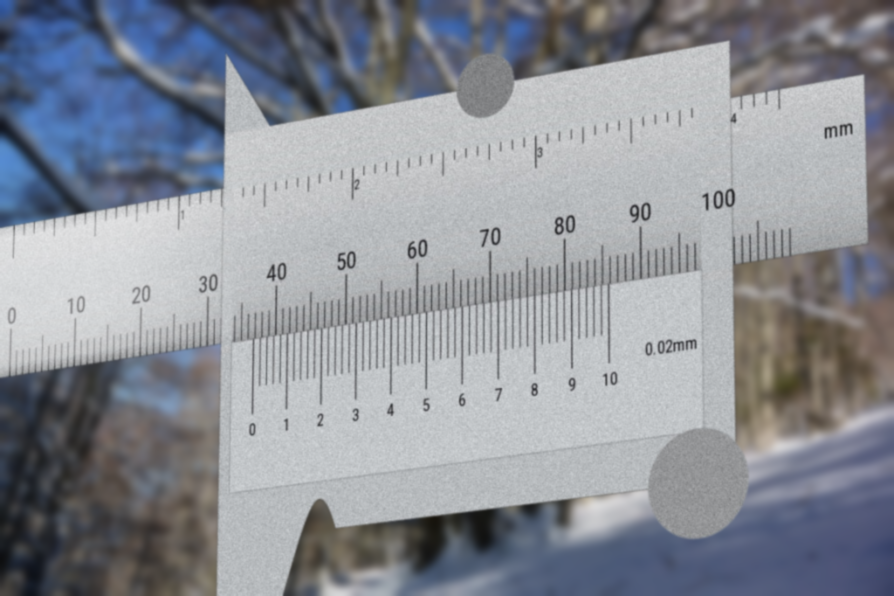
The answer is 36.8 mm
